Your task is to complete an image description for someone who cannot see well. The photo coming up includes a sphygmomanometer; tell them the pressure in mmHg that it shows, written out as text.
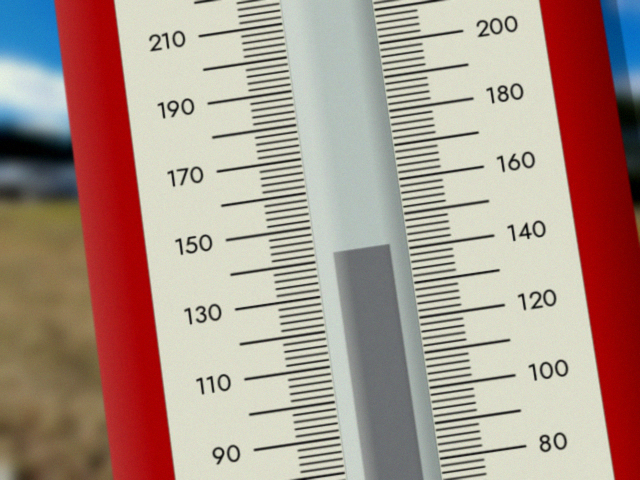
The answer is 142 mmHg
